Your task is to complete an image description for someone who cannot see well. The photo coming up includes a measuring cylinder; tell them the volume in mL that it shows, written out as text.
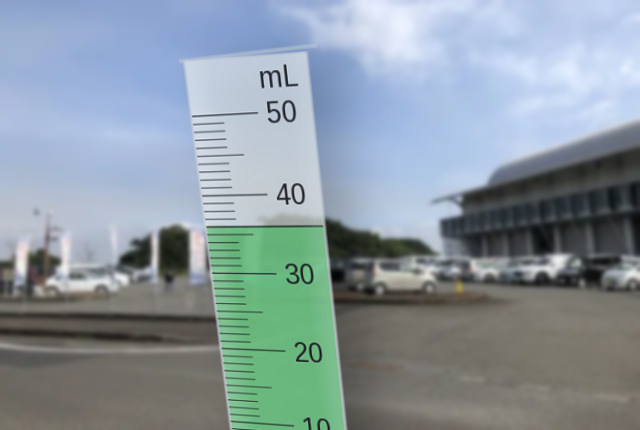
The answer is 36 mL
